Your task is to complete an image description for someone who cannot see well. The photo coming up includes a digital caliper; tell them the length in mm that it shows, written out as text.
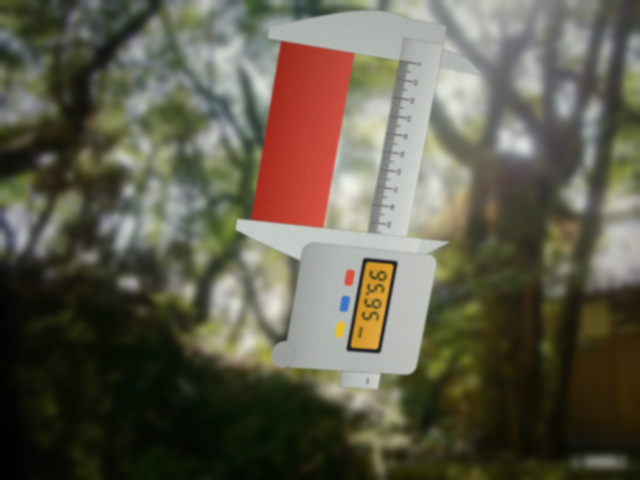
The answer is 95.95 mm
